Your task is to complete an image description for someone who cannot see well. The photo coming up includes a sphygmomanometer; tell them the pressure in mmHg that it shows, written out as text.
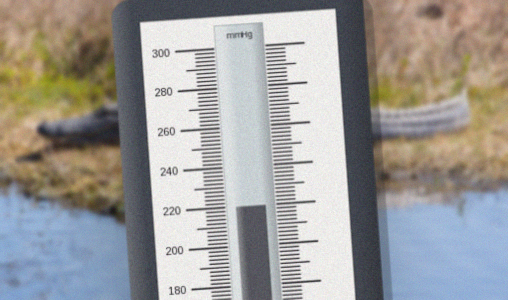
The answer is 220 mmHg
